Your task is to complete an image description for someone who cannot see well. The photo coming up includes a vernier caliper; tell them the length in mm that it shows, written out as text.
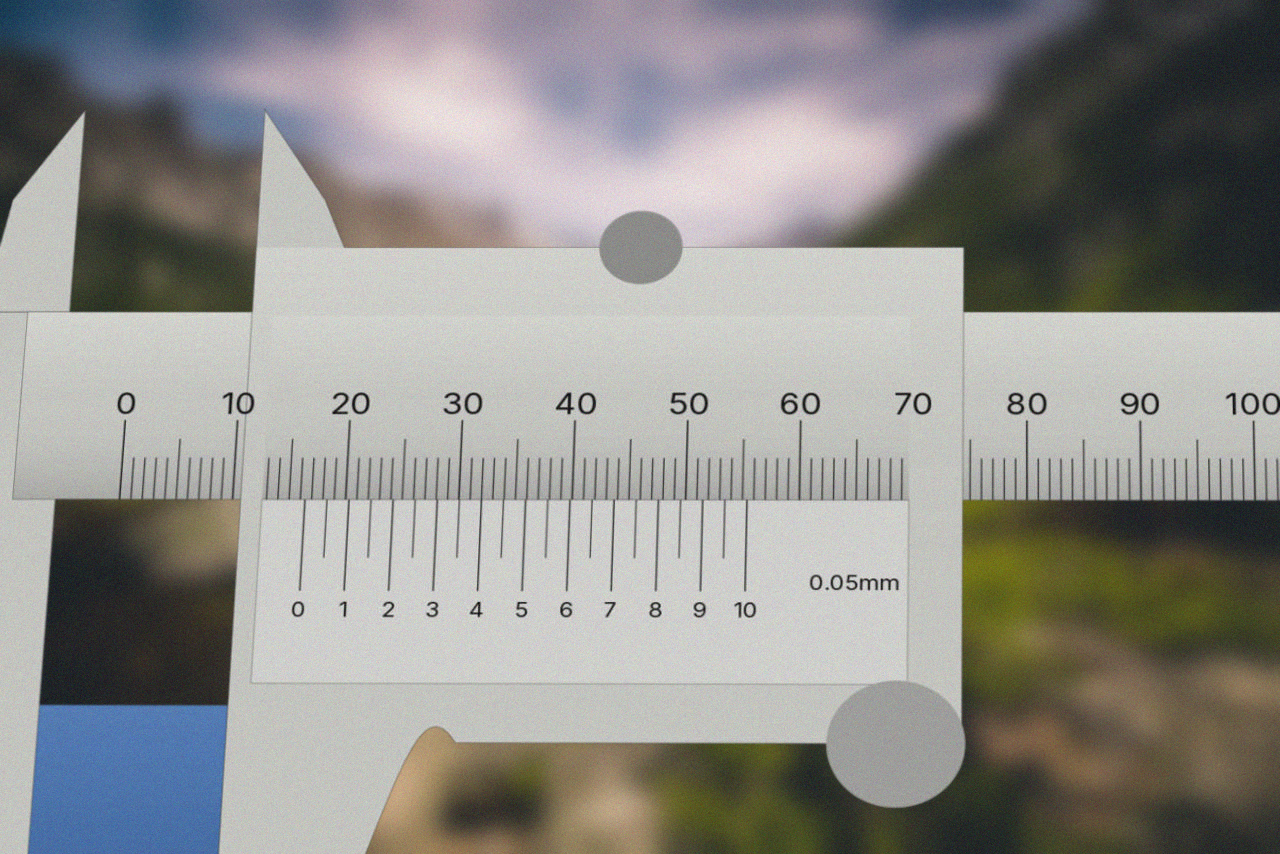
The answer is 16.4 mm
